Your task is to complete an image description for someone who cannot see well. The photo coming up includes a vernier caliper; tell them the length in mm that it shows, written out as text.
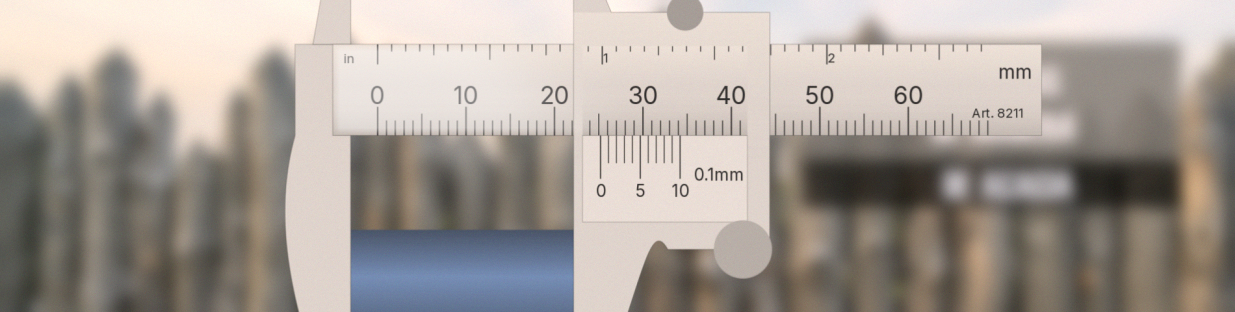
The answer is 25.2 mm
